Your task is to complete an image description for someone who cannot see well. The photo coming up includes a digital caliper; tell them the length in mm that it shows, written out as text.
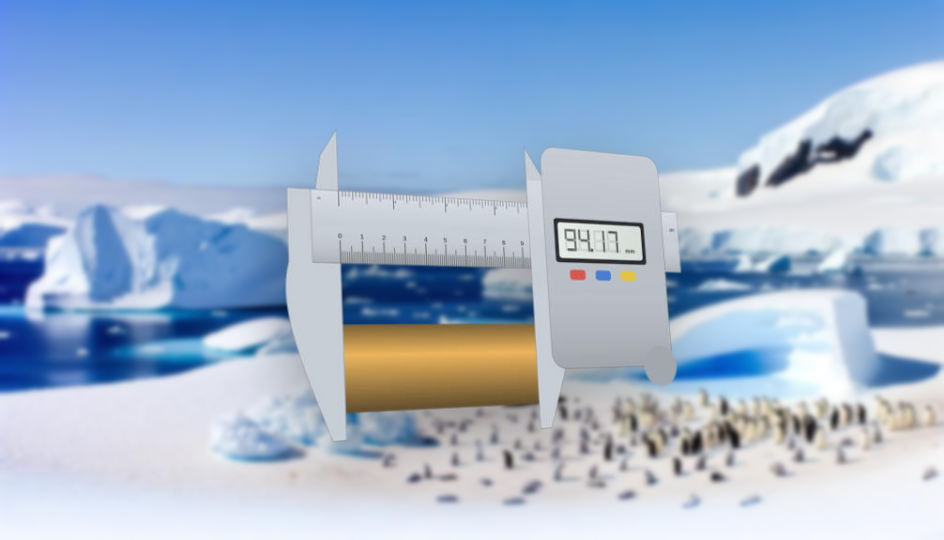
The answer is 94.17 mm
